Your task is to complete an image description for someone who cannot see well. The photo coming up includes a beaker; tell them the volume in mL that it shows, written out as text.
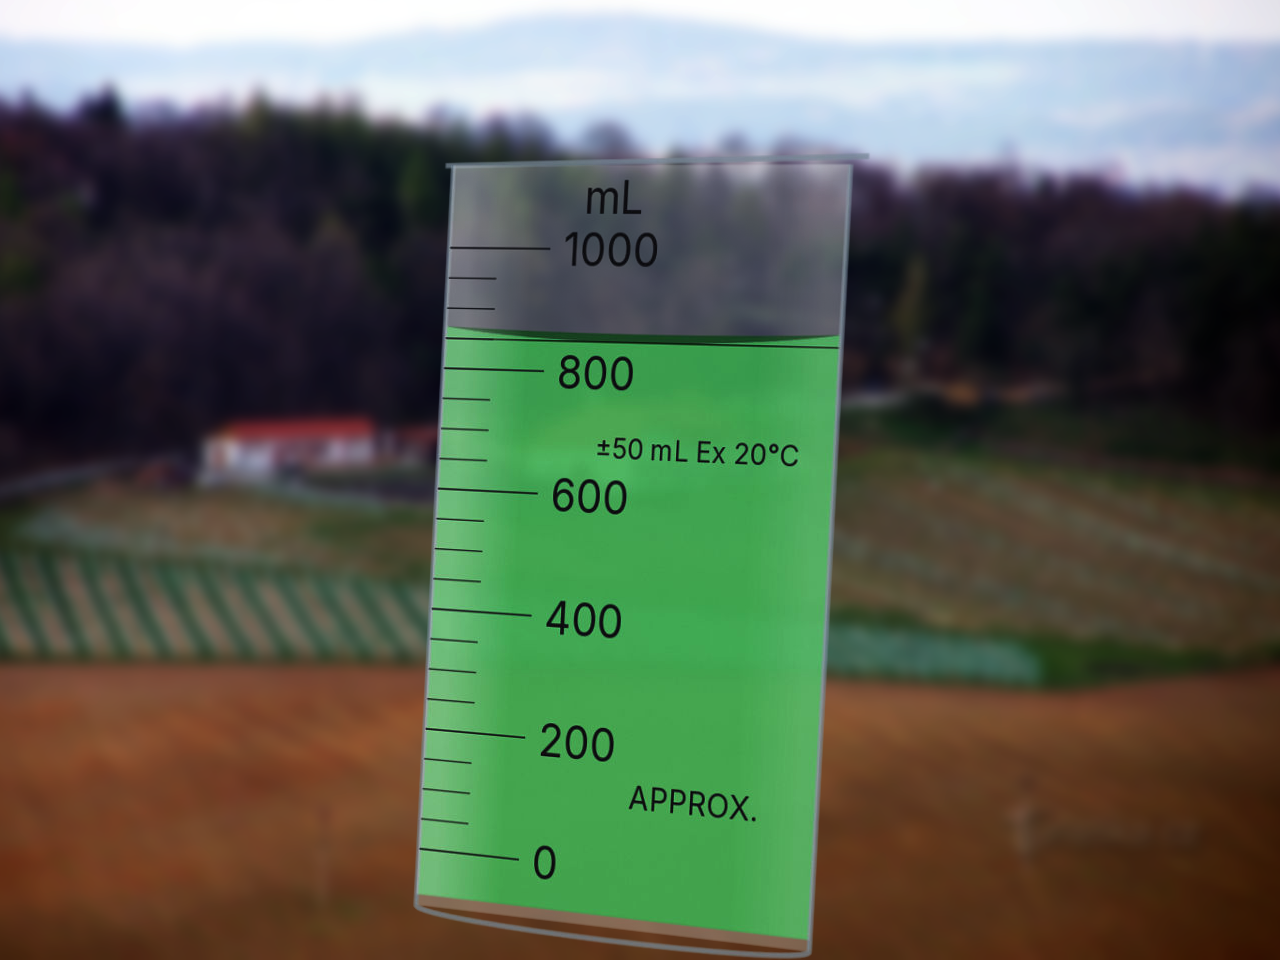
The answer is 850 mL
